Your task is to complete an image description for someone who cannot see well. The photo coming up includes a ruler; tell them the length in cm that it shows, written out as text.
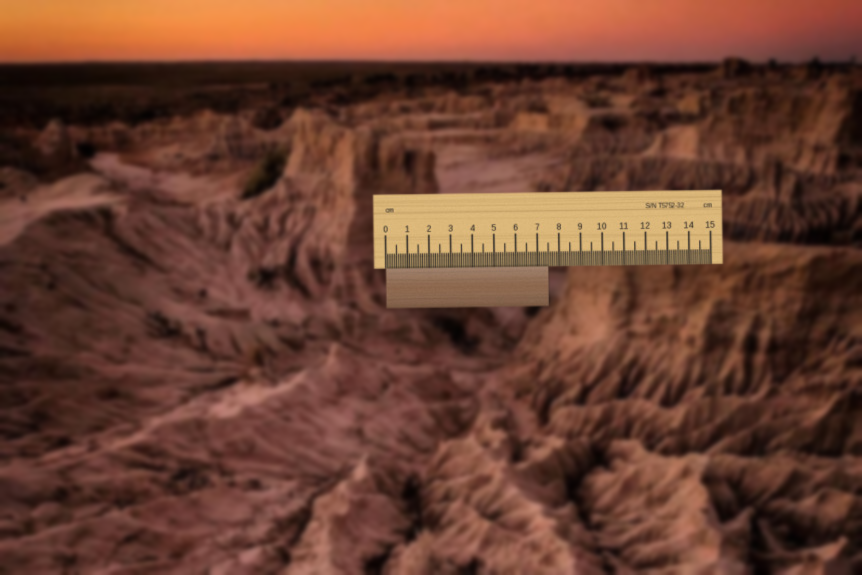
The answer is 7.5 cm
